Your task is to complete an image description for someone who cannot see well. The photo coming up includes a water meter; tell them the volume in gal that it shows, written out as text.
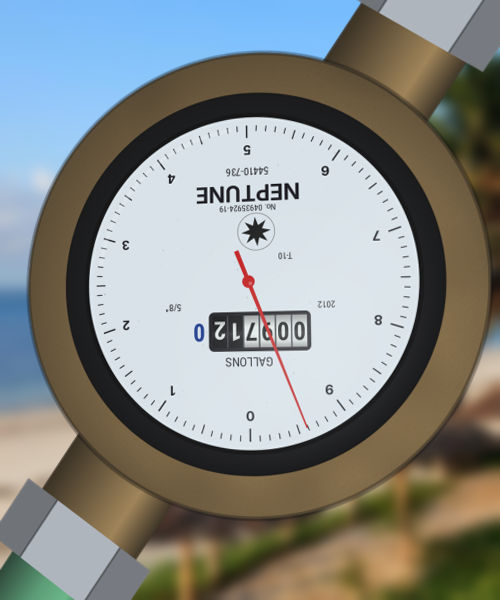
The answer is 97119.4 gal
